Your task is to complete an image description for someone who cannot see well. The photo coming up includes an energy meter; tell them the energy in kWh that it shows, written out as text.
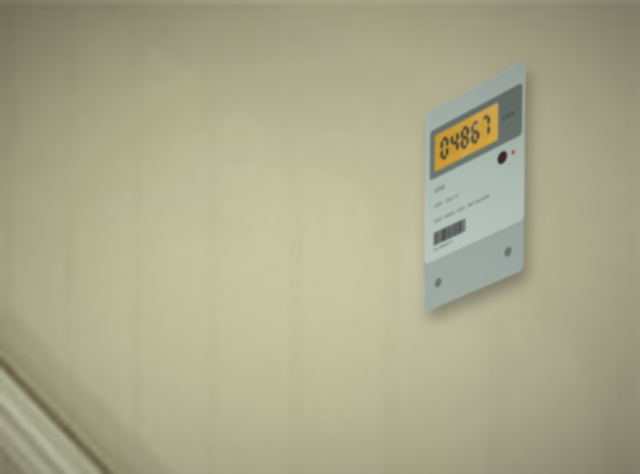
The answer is 4867 kWh
